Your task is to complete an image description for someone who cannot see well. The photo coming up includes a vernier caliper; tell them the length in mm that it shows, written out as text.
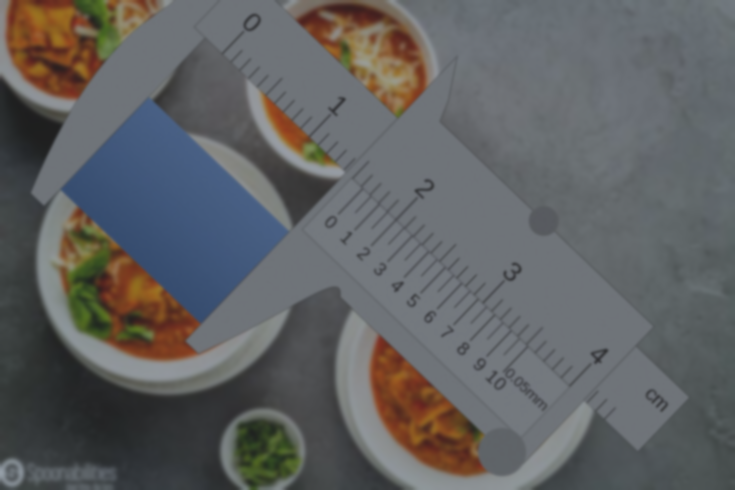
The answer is 16.2 mm
